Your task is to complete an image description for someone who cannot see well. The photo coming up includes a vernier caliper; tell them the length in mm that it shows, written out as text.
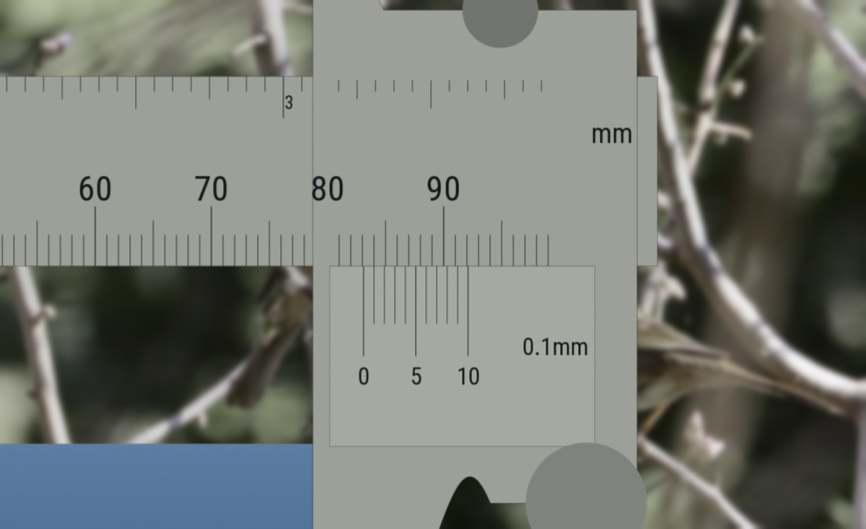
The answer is 83.1 mm
